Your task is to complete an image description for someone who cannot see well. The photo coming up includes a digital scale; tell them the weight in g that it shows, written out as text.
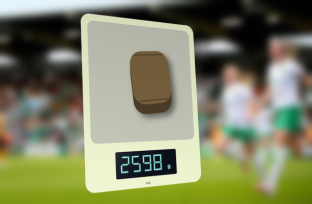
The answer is 2598 g
